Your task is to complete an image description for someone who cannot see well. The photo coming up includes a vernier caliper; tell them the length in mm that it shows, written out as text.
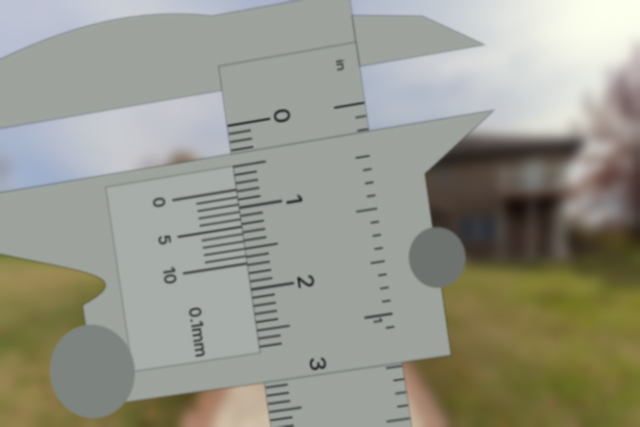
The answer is 7.8 mm
